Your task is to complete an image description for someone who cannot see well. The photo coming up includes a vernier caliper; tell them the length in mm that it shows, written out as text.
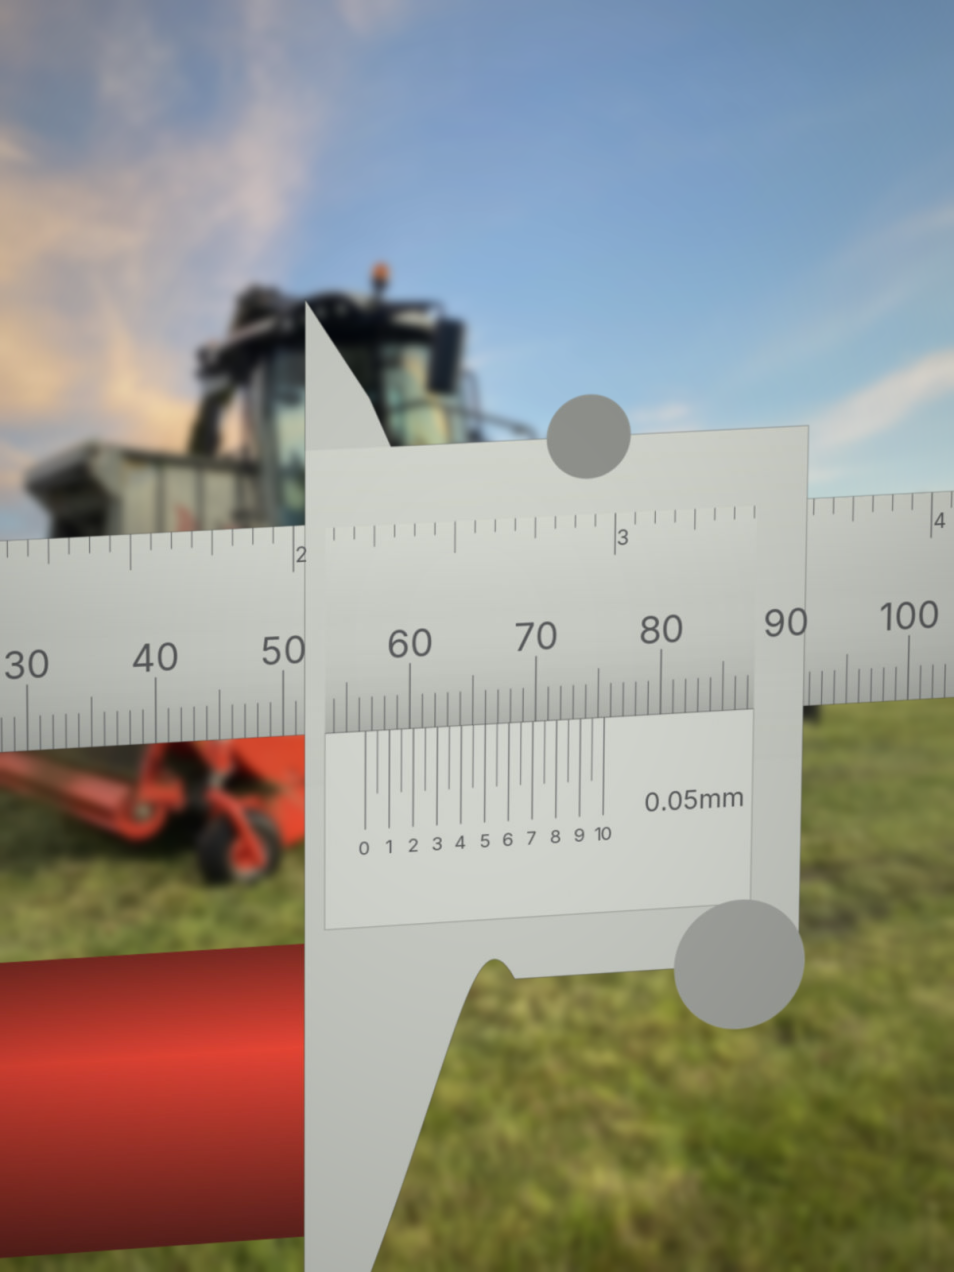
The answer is 56.5 mm
